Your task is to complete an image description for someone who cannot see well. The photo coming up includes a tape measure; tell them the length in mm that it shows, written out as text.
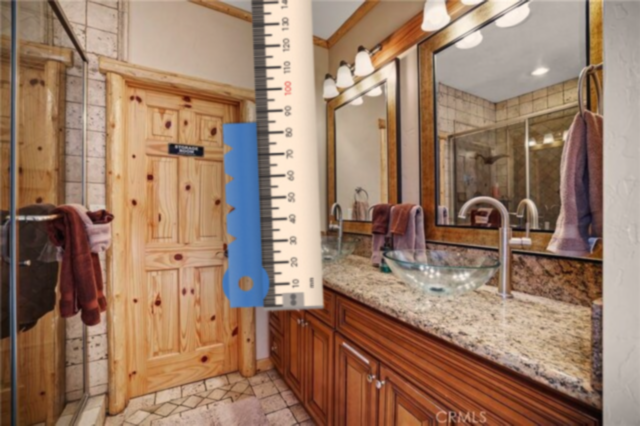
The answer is 85 mm
